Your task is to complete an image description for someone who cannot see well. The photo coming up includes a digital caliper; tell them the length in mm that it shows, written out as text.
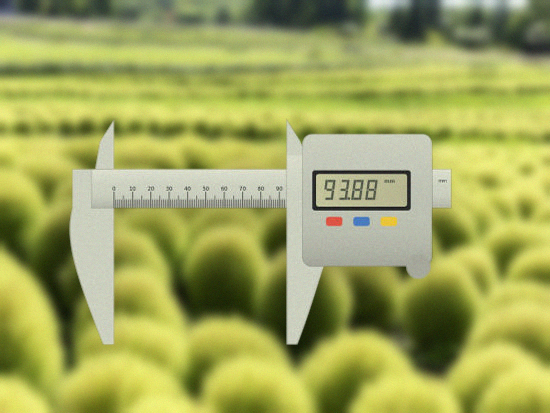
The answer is 93.88 mm
